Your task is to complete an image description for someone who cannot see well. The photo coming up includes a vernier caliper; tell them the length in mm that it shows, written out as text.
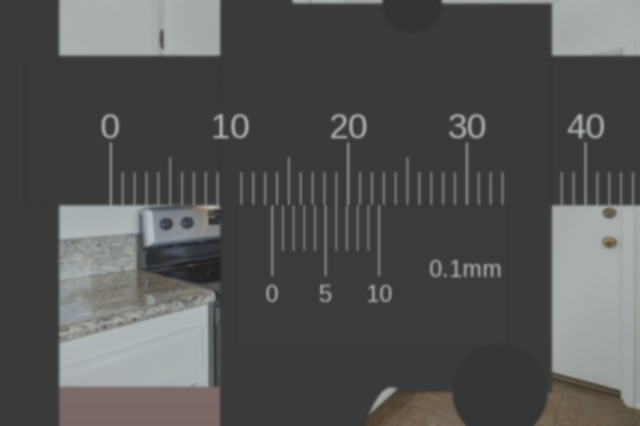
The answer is 13.6 mm
